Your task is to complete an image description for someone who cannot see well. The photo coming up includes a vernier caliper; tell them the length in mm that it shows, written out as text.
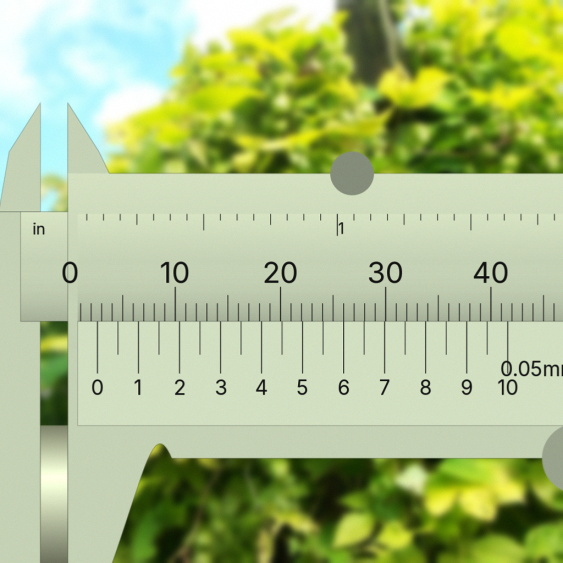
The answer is 2.6 mm
